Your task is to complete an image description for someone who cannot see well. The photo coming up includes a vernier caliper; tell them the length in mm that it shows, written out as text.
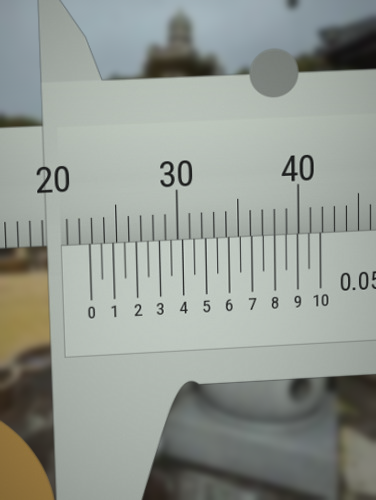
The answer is 22.8 mm
